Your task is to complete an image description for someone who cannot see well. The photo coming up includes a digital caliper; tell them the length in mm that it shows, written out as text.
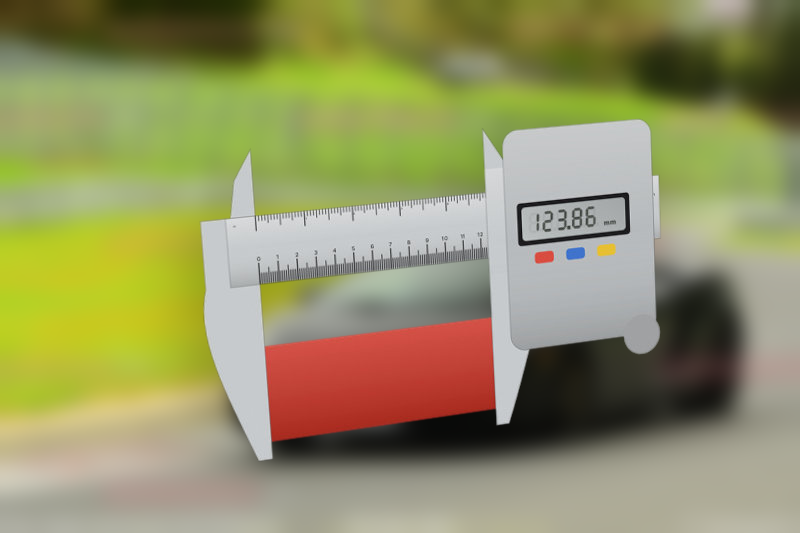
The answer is 123.86 mm
